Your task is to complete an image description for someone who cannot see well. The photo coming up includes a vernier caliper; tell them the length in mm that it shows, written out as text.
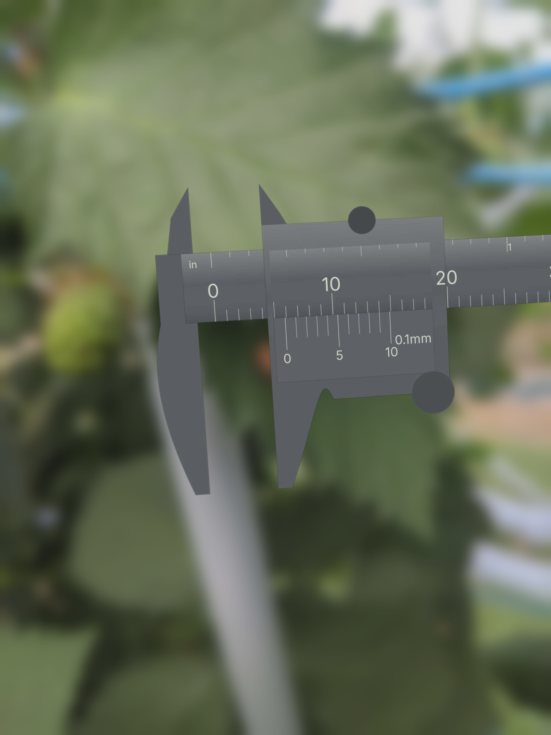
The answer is 5.9 mm
